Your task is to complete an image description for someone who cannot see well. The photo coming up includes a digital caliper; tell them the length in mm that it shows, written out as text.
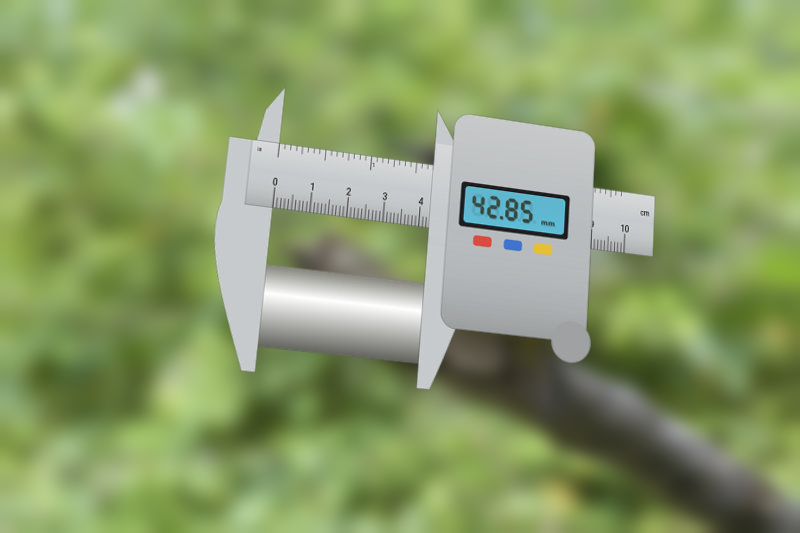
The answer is 42.85 mm
